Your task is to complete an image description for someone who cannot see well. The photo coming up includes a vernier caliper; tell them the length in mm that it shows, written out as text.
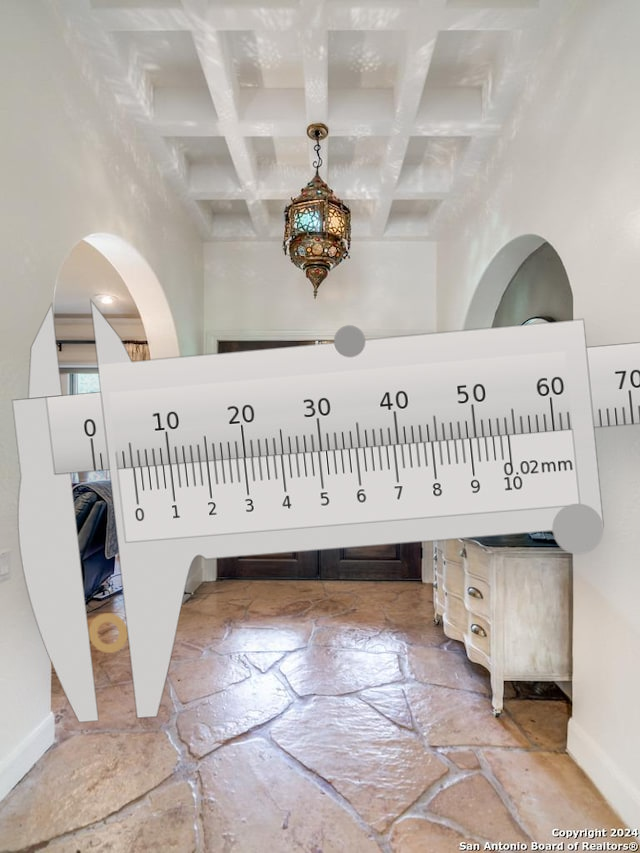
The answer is 5.2 mm
